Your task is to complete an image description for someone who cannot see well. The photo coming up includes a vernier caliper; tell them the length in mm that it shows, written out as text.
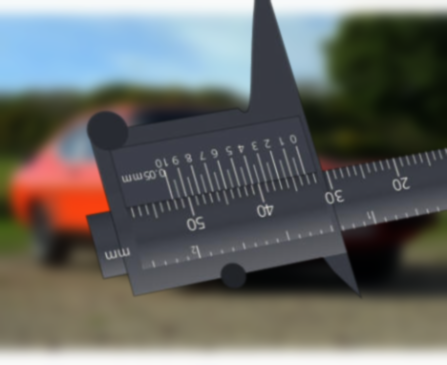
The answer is 33.2 mm
